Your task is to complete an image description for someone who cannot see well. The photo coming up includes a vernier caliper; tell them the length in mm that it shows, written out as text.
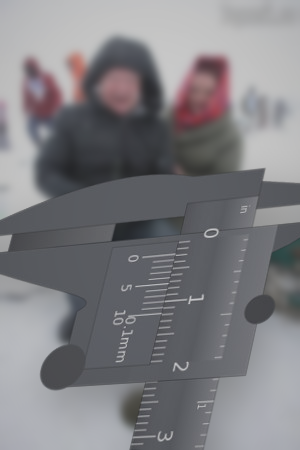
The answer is 2.8 mm
